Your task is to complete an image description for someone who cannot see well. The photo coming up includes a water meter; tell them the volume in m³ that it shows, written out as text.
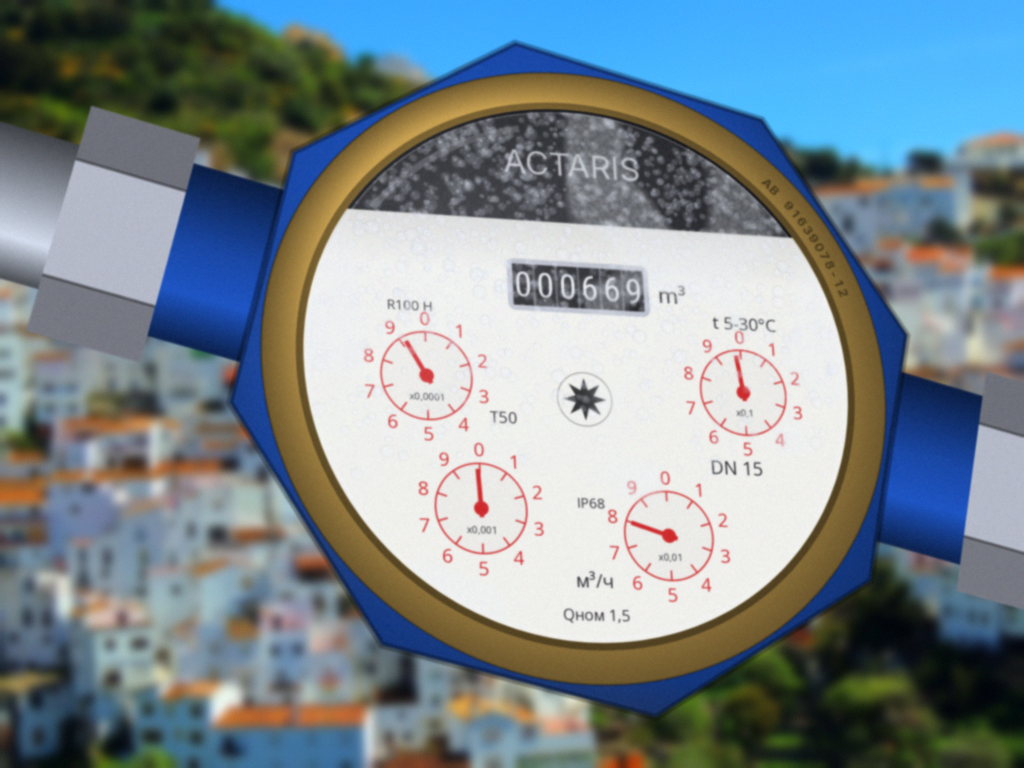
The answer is 668.9799 m³
